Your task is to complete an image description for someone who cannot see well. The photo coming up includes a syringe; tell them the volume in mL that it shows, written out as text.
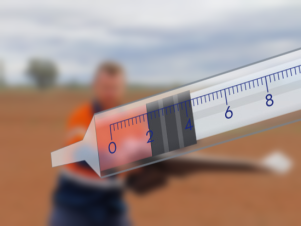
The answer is 2 mL
